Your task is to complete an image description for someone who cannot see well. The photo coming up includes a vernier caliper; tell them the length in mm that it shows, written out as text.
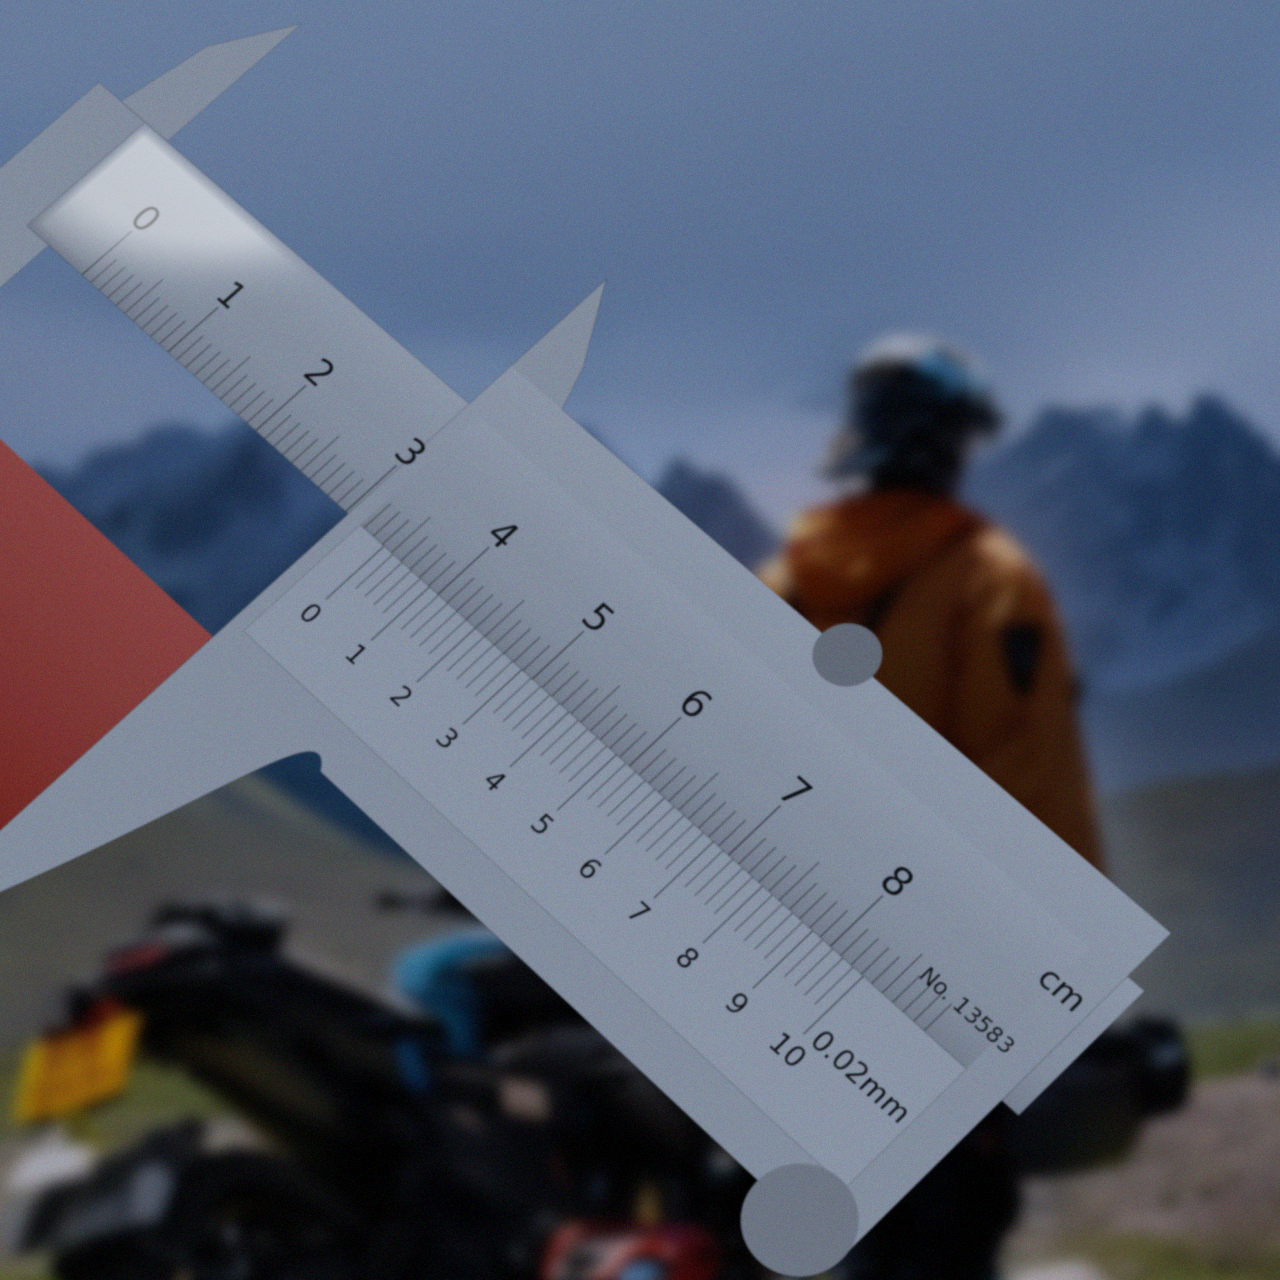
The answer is 34.2 mm
